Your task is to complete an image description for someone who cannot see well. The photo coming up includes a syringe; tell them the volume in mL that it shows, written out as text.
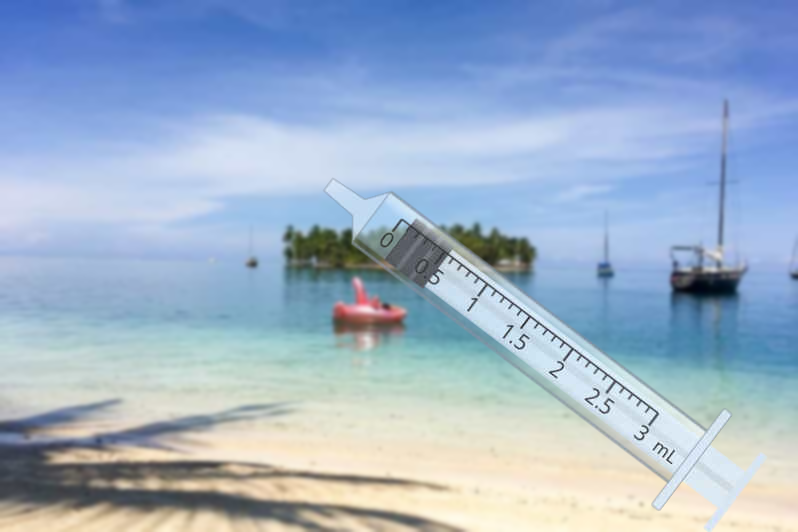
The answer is 0.1 mL
